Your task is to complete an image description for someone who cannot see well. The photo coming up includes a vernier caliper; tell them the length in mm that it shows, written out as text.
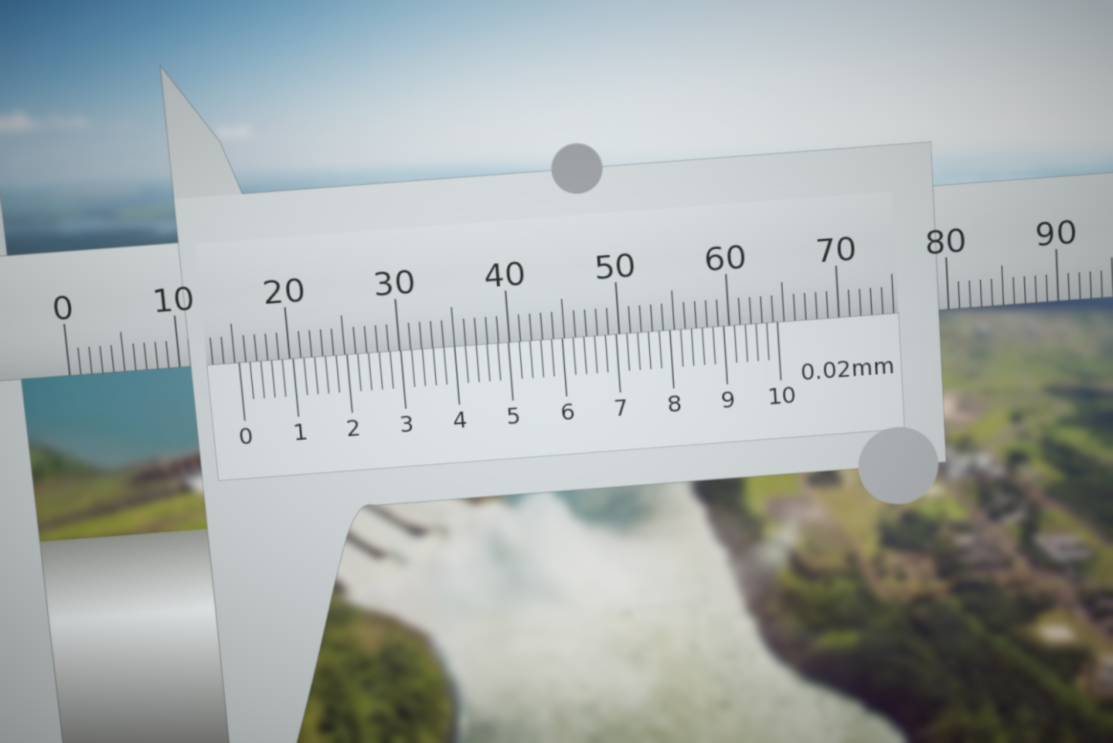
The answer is 15.4 mm
